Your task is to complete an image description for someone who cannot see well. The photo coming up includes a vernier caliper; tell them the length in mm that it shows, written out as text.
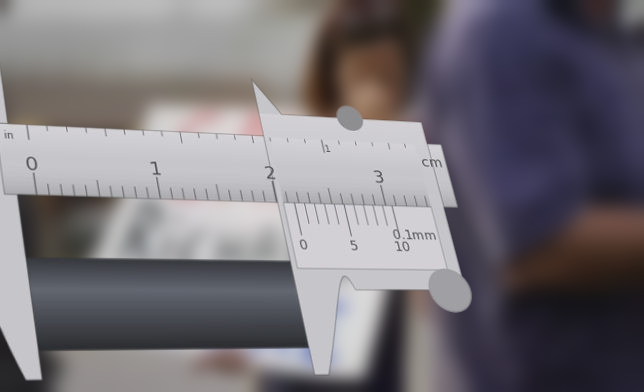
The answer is 21.6 mm
